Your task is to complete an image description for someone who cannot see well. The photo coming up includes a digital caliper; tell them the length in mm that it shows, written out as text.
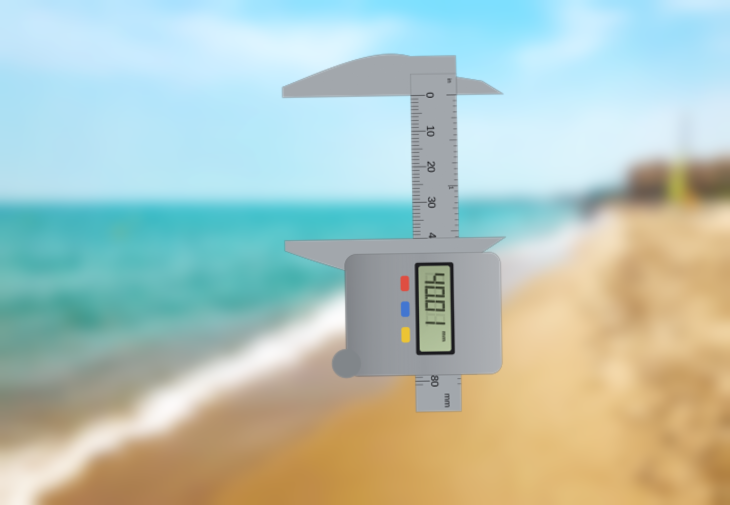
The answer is 40.01 mm
